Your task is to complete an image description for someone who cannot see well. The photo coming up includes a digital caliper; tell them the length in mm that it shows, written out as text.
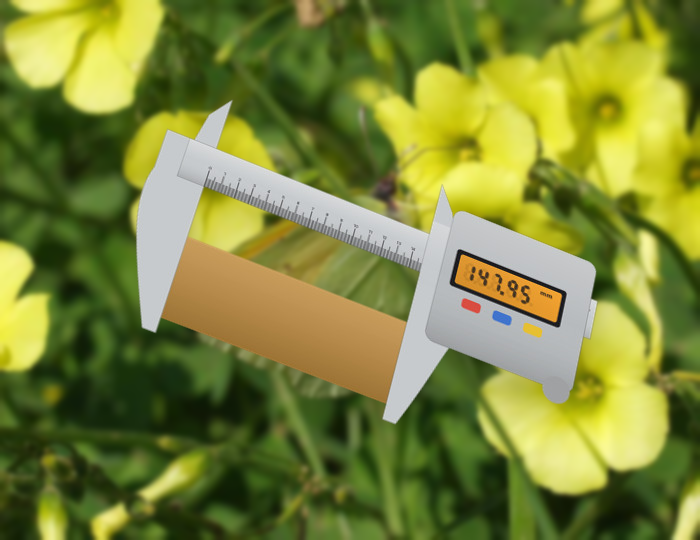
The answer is 147.95 mm
